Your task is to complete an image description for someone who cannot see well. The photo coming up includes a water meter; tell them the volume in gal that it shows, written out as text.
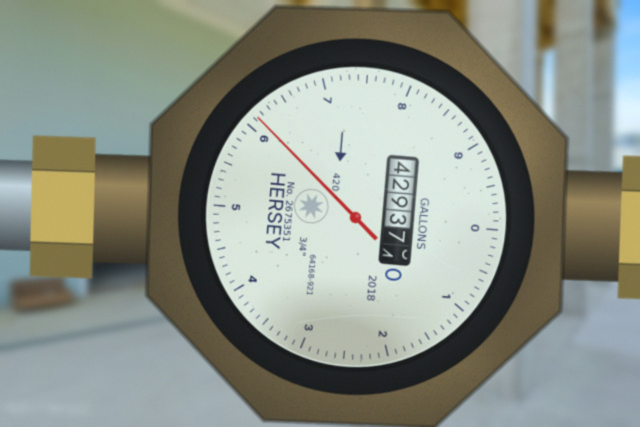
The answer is 4293736.1 gal
